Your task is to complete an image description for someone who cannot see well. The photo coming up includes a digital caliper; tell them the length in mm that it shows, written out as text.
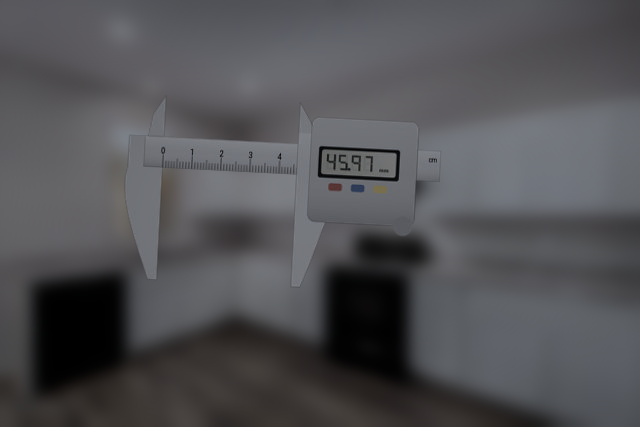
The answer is 45.97 mm
